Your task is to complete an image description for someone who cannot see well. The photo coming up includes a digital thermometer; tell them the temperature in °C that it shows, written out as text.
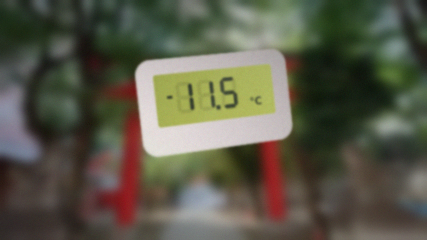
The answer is -11.5 °C
